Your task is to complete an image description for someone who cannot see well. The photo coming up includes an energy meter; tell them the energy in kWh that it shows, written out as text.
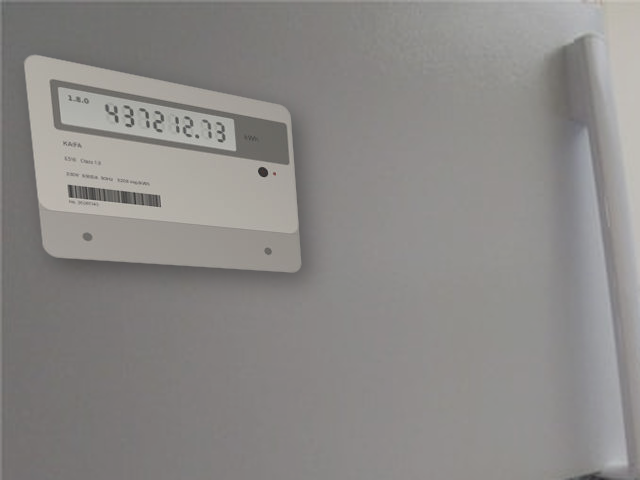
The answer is 437212.73 kWh
